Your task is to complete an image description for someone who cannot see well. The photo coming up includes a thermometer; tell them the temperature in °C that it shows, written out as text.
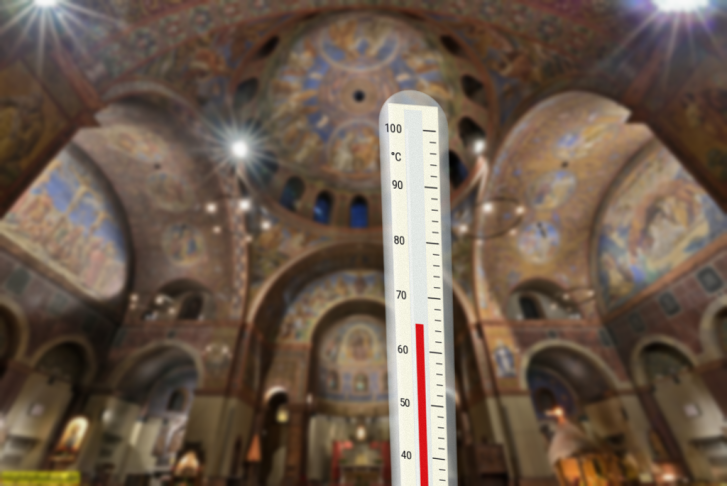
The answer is 65 °C
